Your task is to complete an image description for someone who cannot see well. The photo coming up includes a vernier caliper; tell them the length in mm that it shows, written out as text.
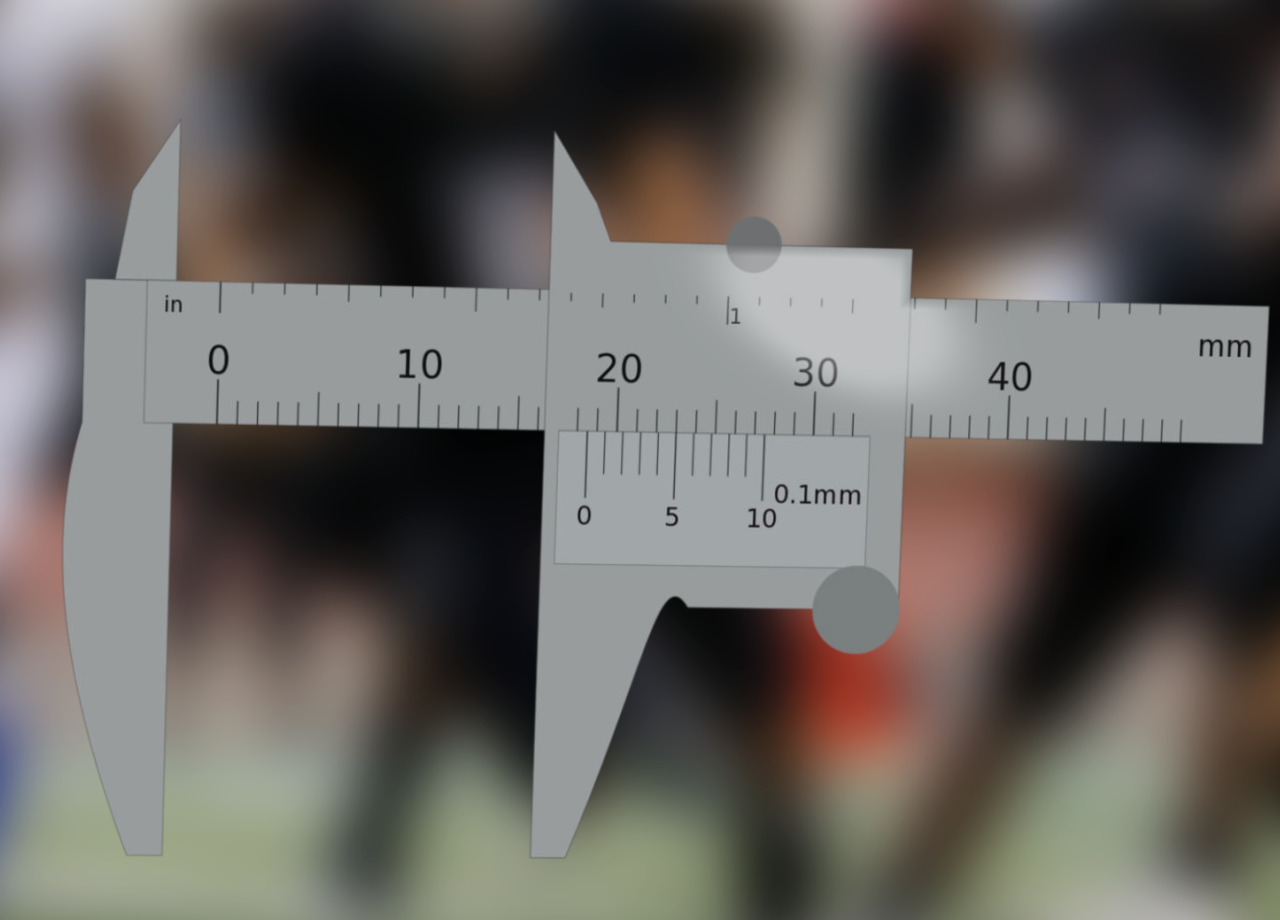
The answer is 18.5 mm
